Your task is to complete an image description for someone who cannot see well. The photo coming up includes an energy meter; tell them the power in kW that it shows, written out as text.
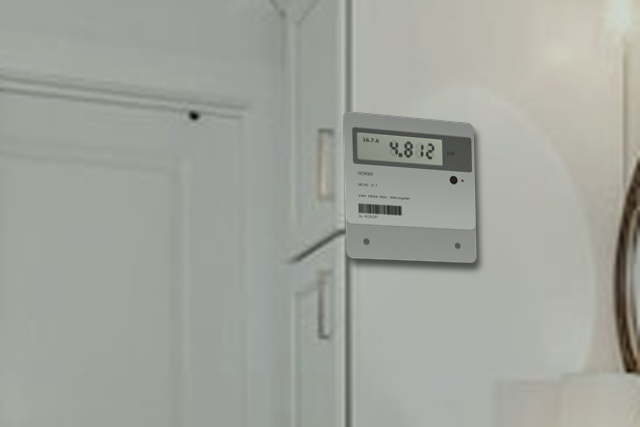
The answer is 4.812 kW
